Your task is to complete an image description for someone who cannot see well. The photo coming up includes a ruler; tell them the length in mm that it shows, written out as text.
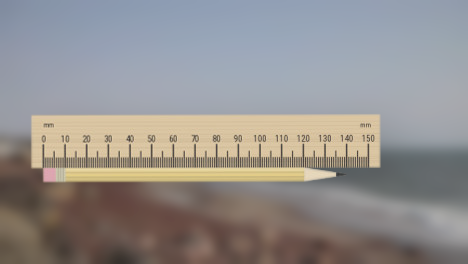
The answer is 140 mm
